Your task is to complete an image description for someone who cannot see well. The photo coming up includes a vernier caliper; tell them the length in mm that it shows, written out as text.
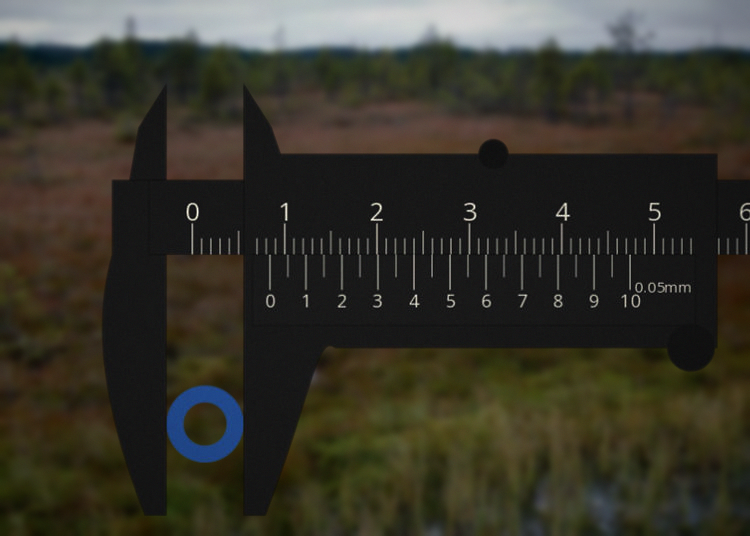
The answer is 8.4 mm
